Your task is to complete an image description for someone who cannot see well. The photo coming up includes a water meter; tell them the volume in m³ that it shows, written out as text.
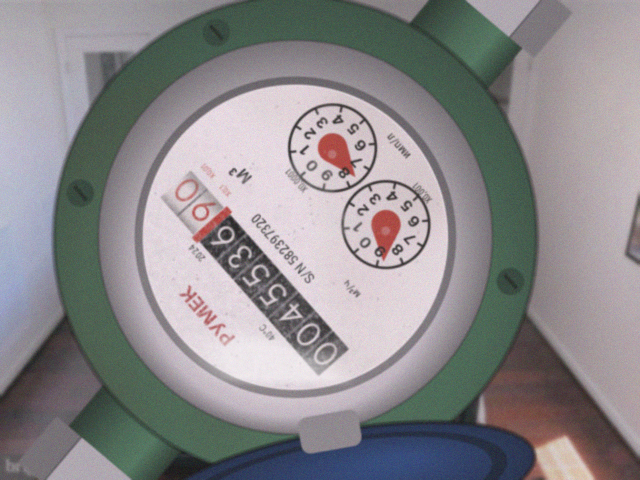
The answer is 45536.8987 m³
